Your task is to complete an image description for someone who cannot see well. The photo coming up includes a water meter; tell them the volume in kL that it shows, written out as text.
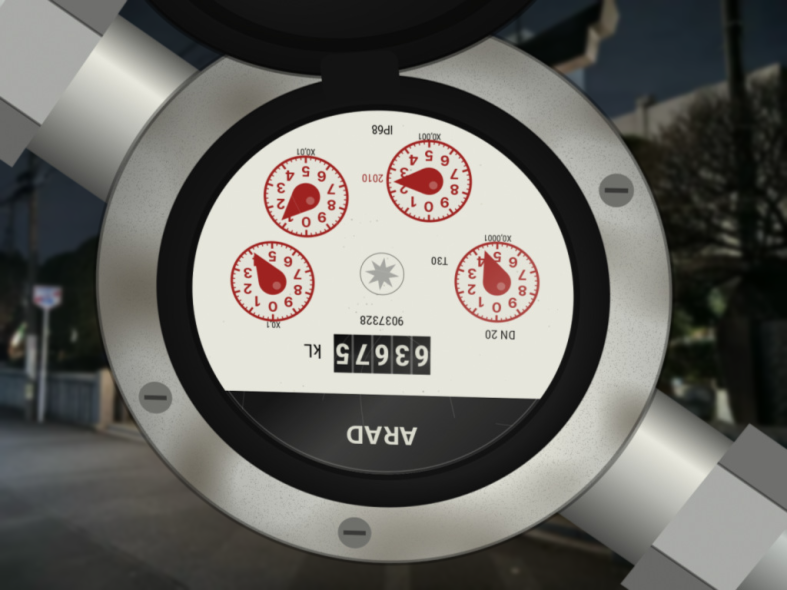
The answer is 63675.4124 kL
